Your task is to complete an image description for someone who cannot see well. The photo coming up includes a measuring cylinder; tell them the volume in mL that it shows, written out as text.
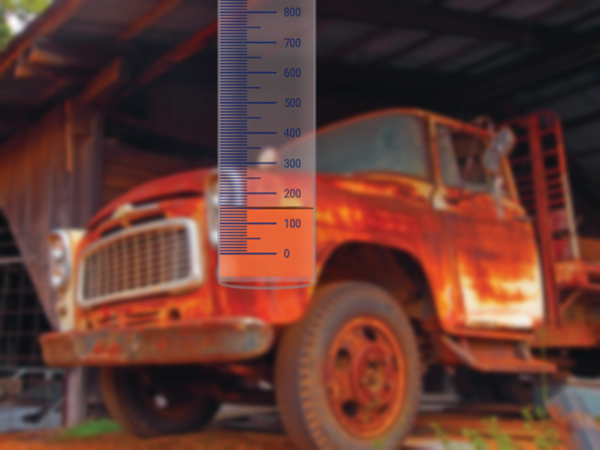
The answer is 150 mL
